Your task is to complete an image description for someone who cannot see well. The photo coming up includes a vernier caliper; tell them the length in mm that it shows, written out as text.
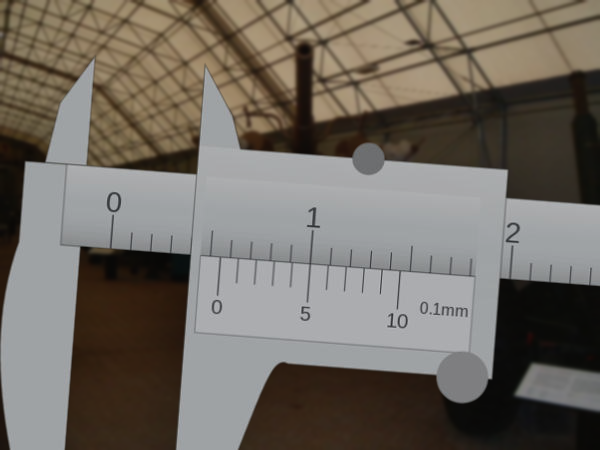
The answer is 5.5 mm
